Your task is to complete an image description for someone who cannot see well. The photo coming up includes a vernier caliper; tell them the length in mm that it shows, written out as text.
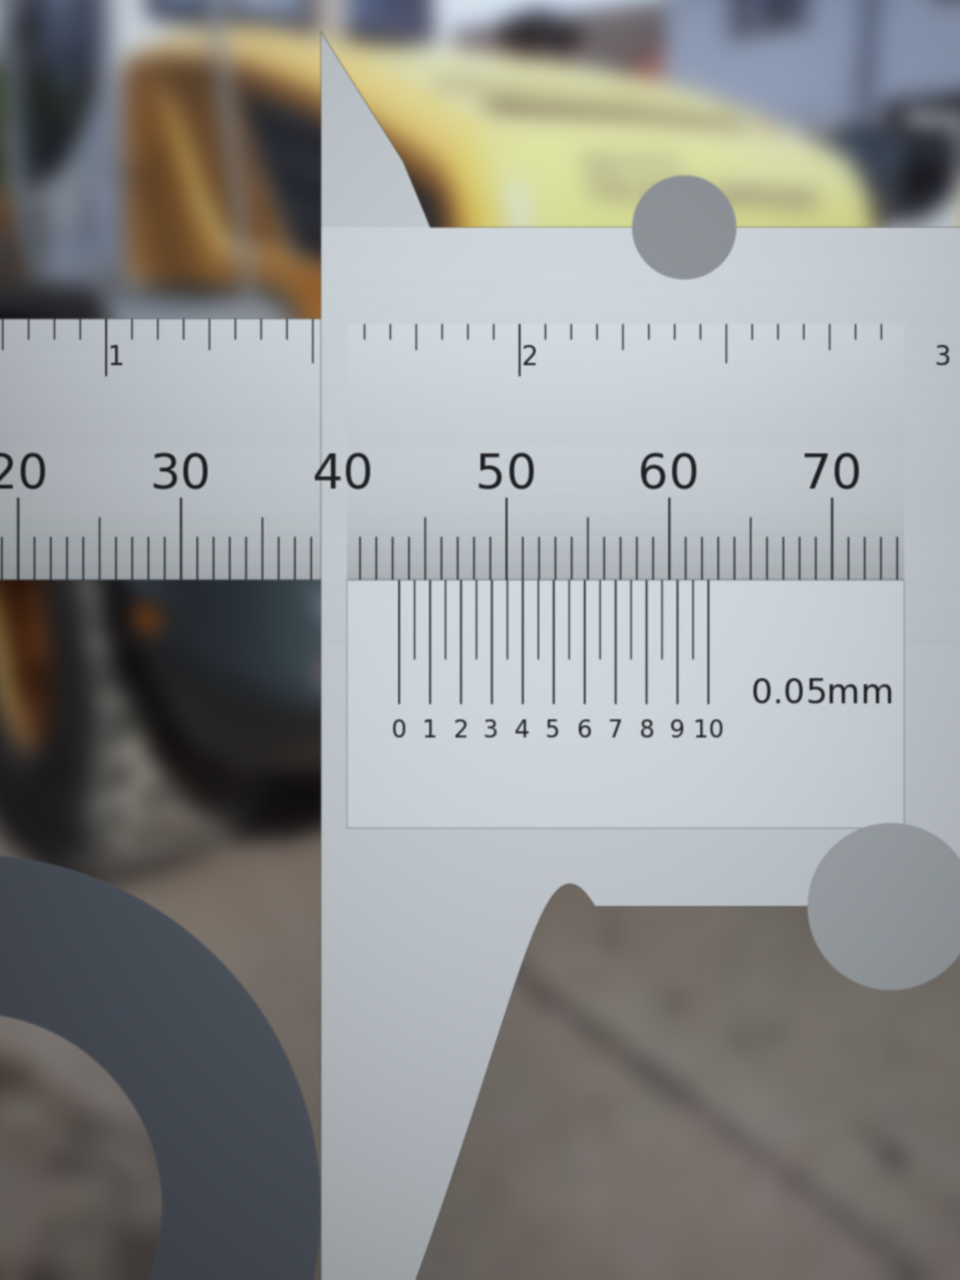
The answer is 43.4 mm
